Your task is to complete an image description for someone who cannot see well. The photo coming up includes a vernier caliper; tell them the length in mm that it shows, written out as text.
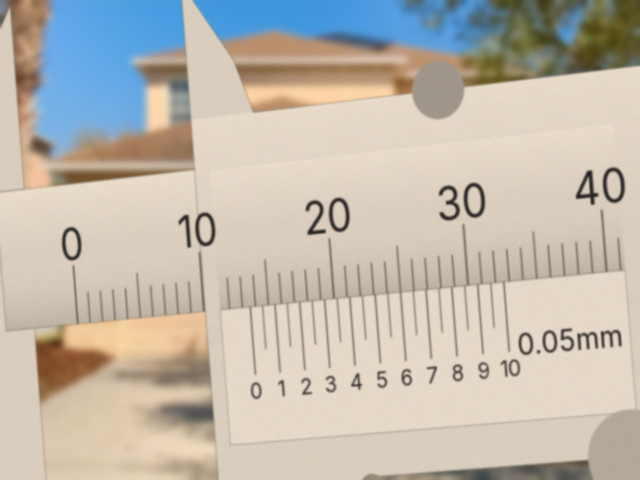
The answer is 13.6 mm
